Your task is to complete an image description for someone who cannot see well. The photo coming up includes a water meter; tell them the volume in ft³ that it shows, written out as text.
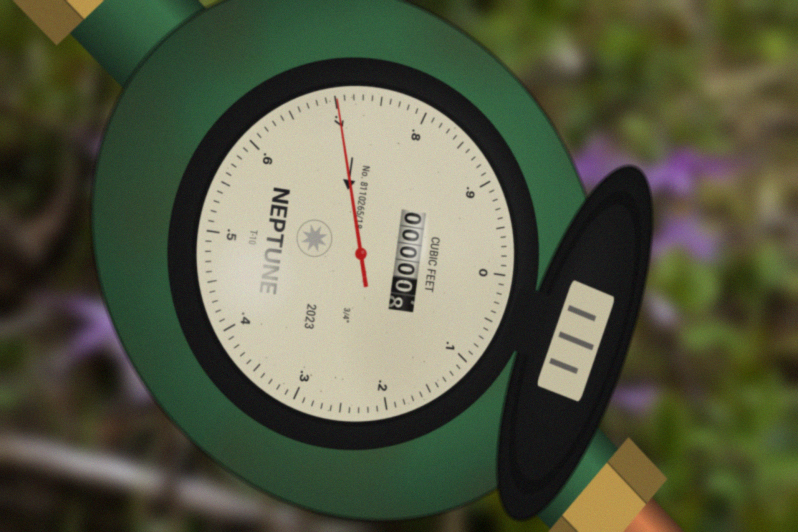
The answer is 7.70 ft³
